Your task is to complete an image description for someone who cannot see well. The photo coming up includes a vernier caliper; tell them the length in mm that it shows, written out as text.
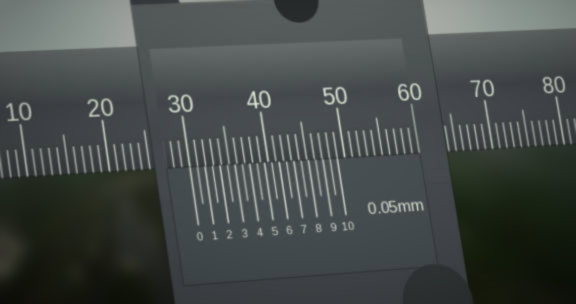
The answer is 30.0 mm
